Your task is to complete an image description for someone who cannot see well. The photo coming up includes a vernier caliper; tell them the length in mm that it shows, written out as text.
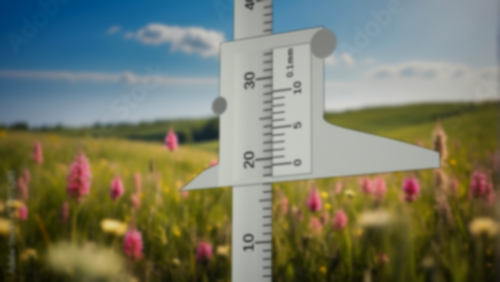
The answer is 19.2 mm
